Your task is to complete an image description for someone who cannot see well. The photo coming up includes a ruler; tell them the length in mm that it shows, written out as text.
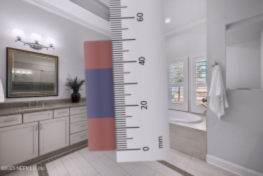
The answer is 50 mm
